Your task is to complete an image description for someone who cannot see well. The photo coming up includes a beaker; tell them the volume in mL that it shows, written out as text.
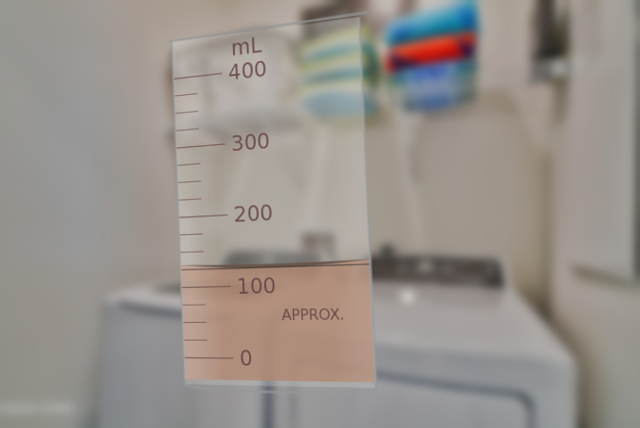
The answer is 125 mL
